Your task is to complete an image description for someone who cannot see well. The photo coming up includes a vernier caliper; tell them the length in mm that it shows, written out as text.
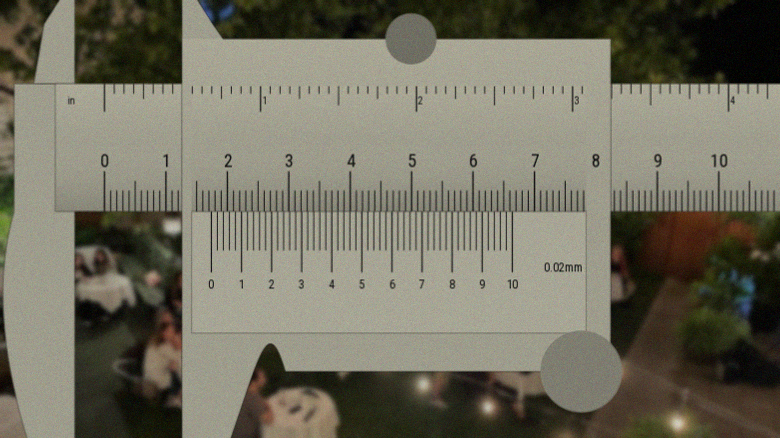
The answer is 17.4 mm
